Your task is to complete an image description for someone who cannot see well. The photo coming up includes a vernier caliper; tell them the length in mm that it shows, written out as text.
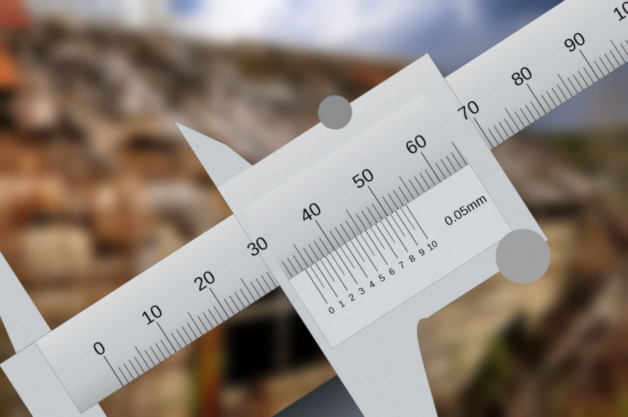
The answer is 34.4 mm
